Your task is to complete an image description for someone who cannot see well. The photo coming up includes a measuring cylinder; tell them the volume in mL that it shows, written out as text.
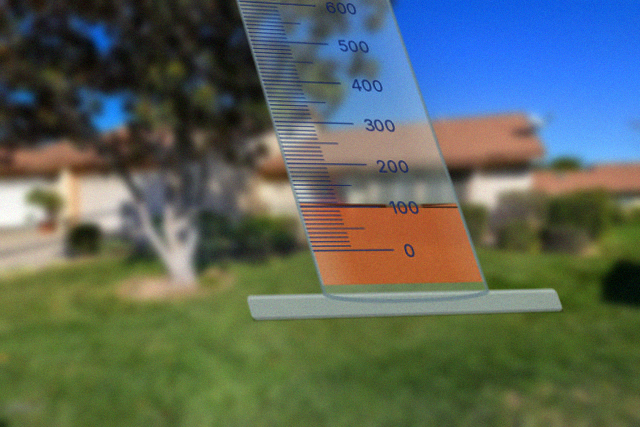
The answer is 100 mL
